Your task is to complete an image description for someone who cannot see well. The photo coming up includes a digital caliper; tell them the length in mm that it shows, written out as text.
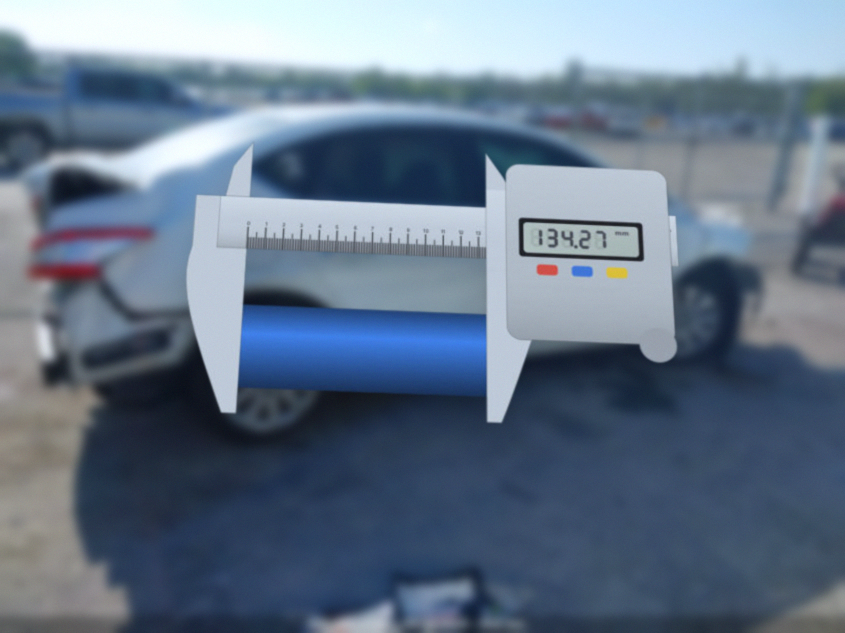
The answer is 134.27 mm
